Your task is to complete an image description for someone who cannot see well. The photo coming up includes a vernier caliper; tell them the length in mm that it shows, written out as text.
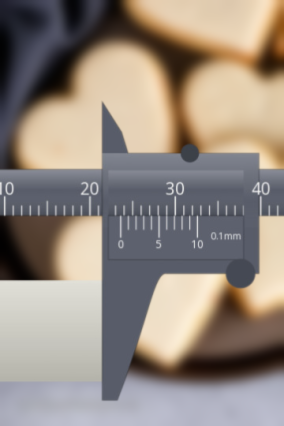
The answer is 23.6 mm
